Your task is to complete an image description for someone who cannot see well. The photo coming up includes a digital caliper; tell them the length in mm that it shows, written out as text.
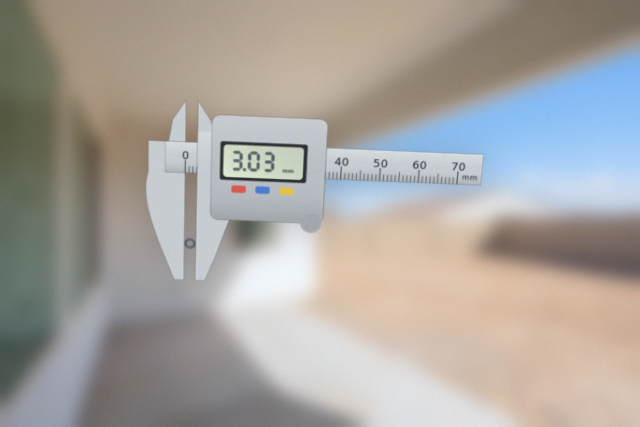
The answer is 3.03 mm
